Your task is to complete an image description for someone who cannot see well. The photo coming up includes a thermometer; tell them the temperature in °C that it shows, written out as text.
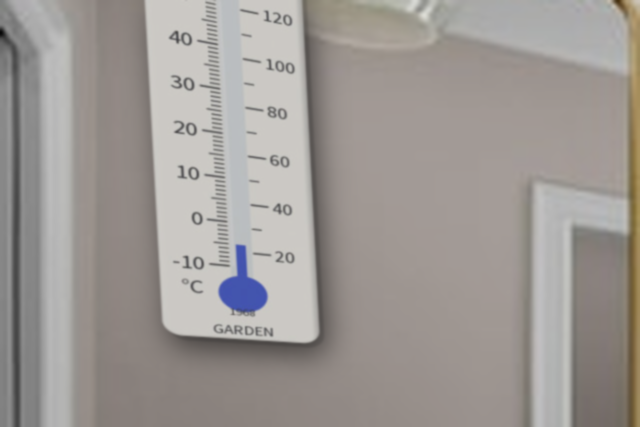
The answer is -5 °C
